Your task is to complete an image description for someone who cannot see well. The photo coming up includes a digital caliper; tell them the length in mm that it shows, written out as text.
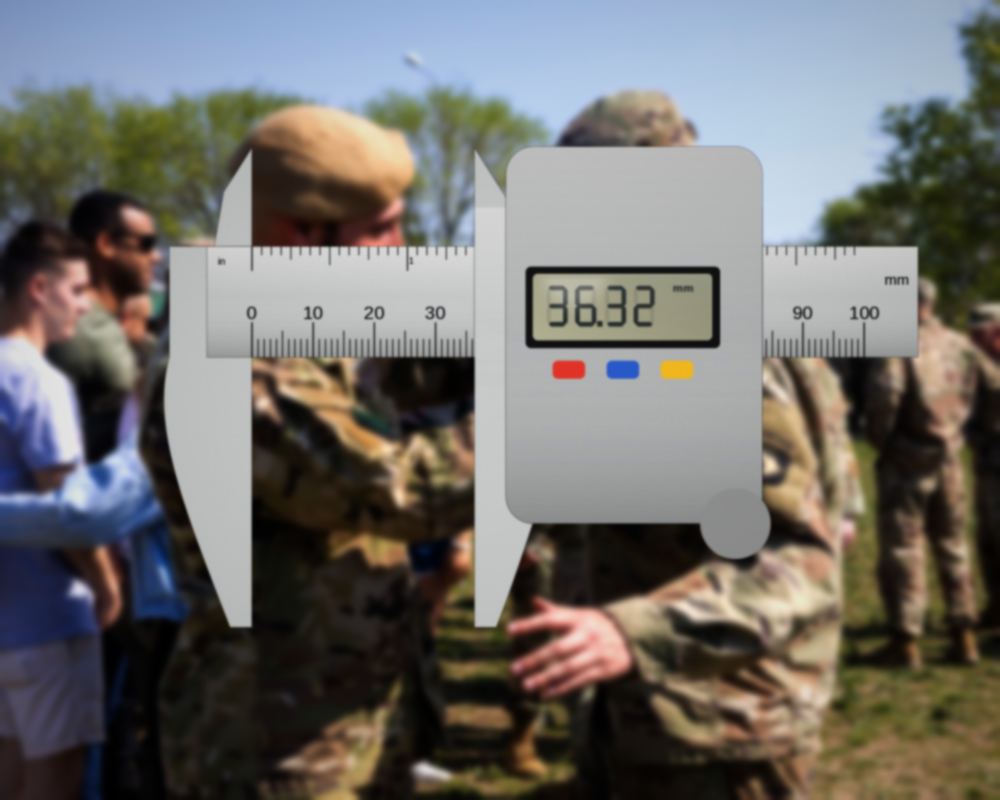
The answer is 36.32 mm
